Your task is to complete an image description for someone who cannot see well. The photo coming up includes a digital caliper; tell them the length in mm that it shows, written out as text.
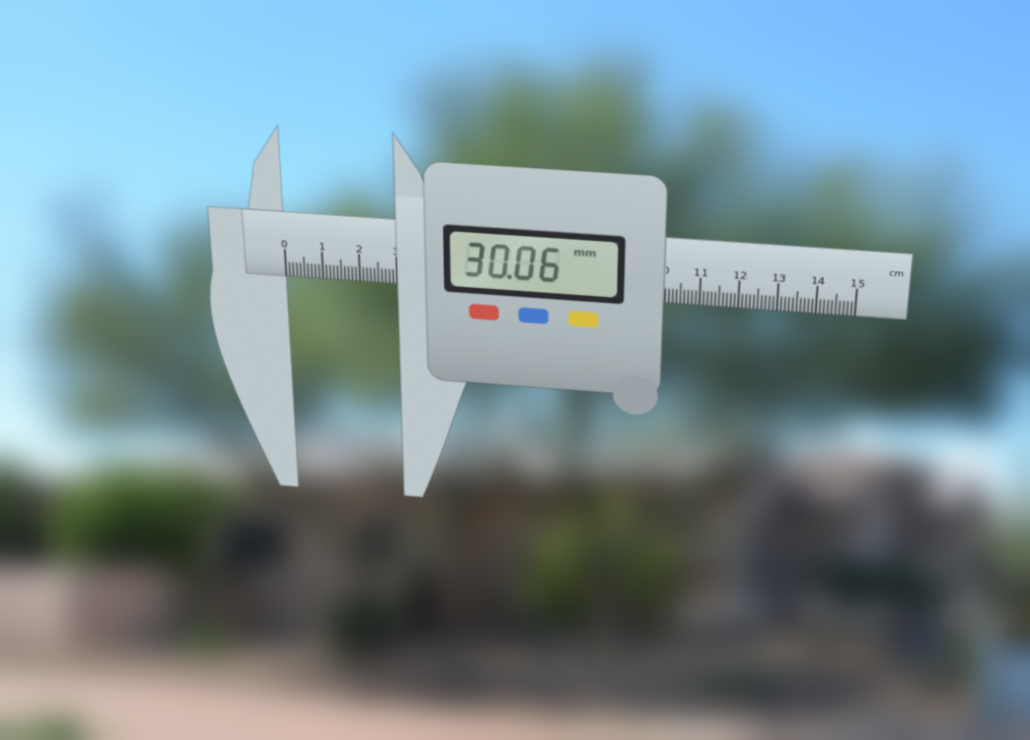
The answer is 30.06 mm
